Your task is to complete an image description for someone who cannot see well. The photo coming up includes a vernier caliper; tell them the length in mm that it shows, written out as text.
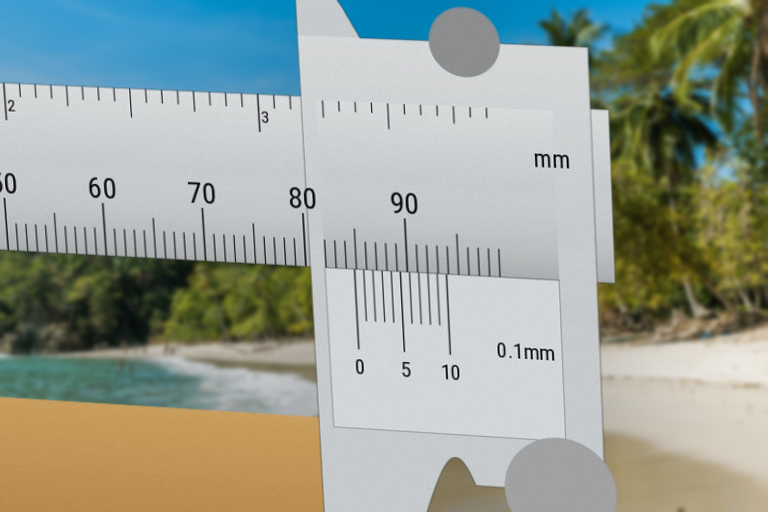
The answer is 84.8 mm
